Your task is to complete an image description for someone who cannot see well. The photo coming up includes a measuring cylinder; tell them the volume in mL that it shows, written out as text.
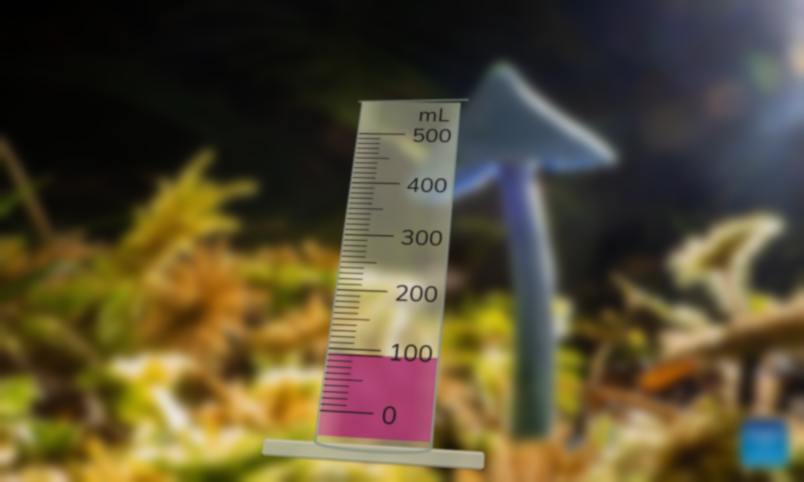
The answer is 90 mL
